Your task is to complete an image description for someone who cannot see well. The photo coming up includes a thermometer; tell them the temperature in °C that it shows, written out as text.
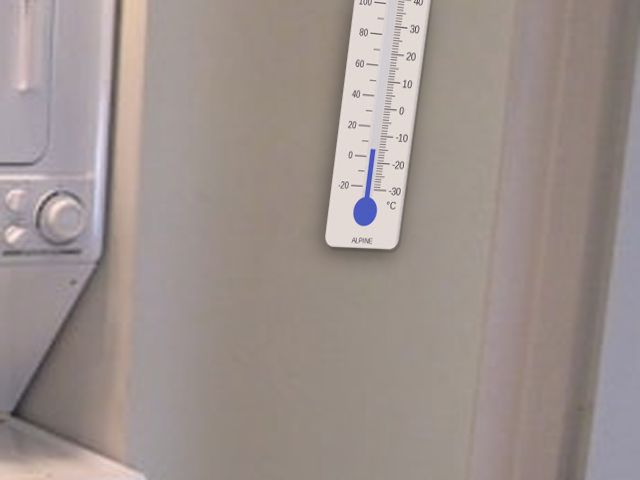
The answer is -15 °C
